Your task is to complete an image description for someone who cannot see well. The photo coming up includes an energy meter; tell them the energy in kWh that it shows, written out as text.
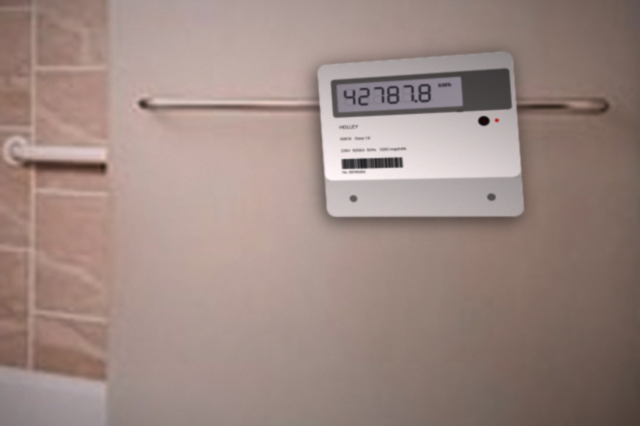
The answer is 42787.8 kWh
